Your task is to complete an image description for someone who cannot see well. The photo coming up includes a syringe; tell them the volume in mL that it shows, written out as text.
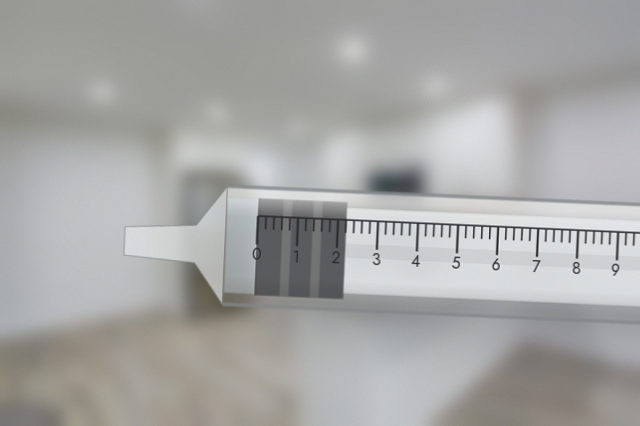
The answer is 0 mL
